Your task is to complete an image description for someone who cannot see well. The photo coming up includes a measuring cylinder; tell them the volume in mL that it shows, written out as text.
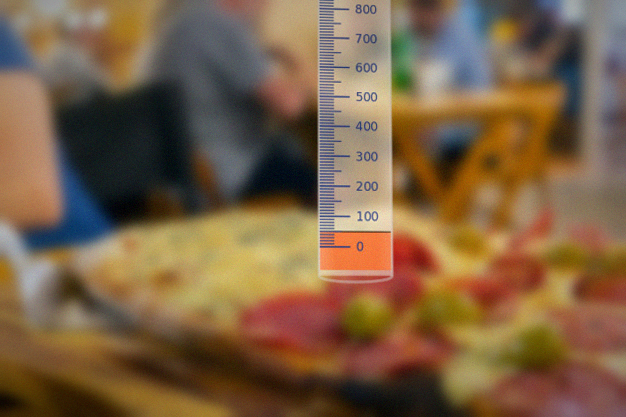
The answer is 50 mL
